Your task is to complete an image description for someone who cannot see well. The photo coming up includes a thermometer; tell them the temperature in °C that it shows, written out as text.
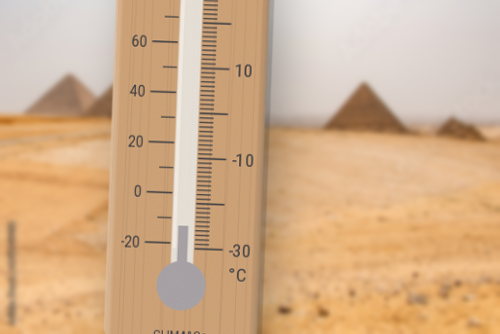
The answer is -25 °C
